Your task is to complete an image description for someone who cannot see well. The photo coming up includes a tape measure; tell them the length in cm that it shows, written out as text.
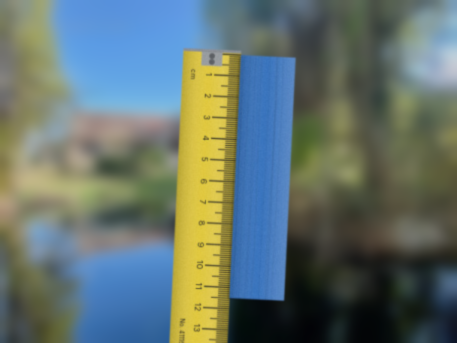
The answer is 11.5 cm
